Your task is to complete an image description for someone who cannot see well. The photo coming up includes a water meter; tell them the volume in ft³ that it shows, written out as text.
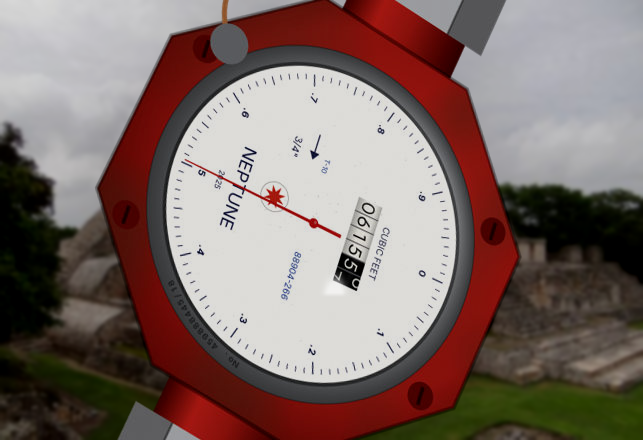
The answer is 61556.50 ft³
